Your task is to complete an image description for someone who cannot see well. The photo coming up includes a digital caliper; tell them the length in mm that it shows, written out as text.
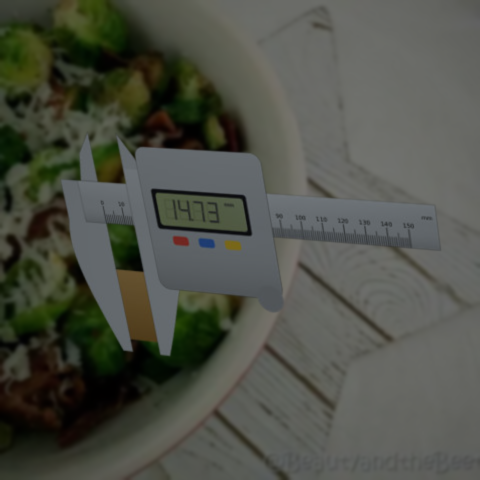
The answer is 14.73 mm
